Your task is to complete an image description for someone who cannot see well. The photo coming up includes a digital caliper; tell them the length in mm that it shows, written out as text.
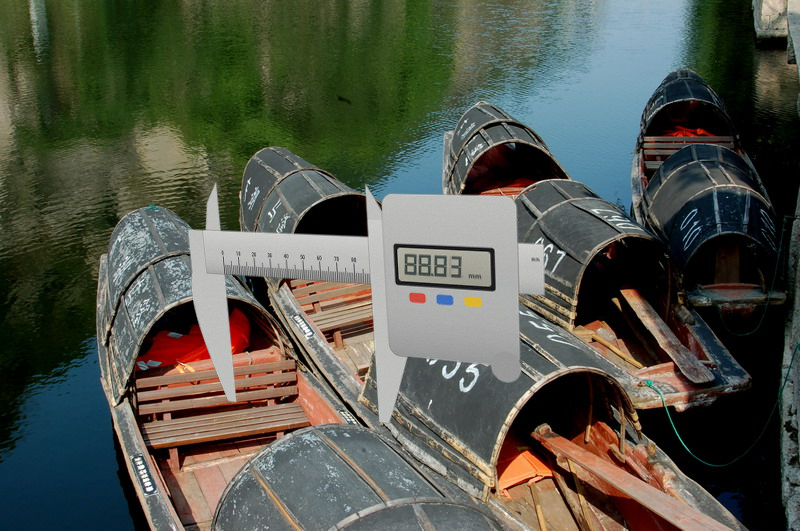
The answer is 88.83 mm
